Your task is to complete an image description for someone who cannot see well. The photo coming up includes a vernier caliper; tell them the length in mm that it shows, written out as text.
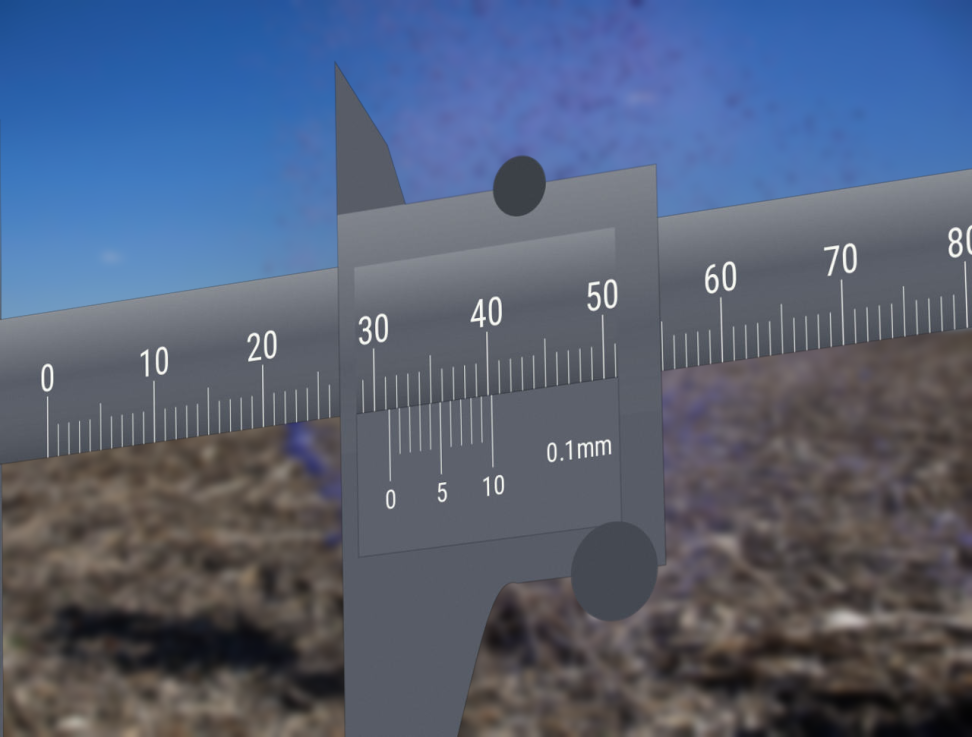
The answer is 31.3 mm
